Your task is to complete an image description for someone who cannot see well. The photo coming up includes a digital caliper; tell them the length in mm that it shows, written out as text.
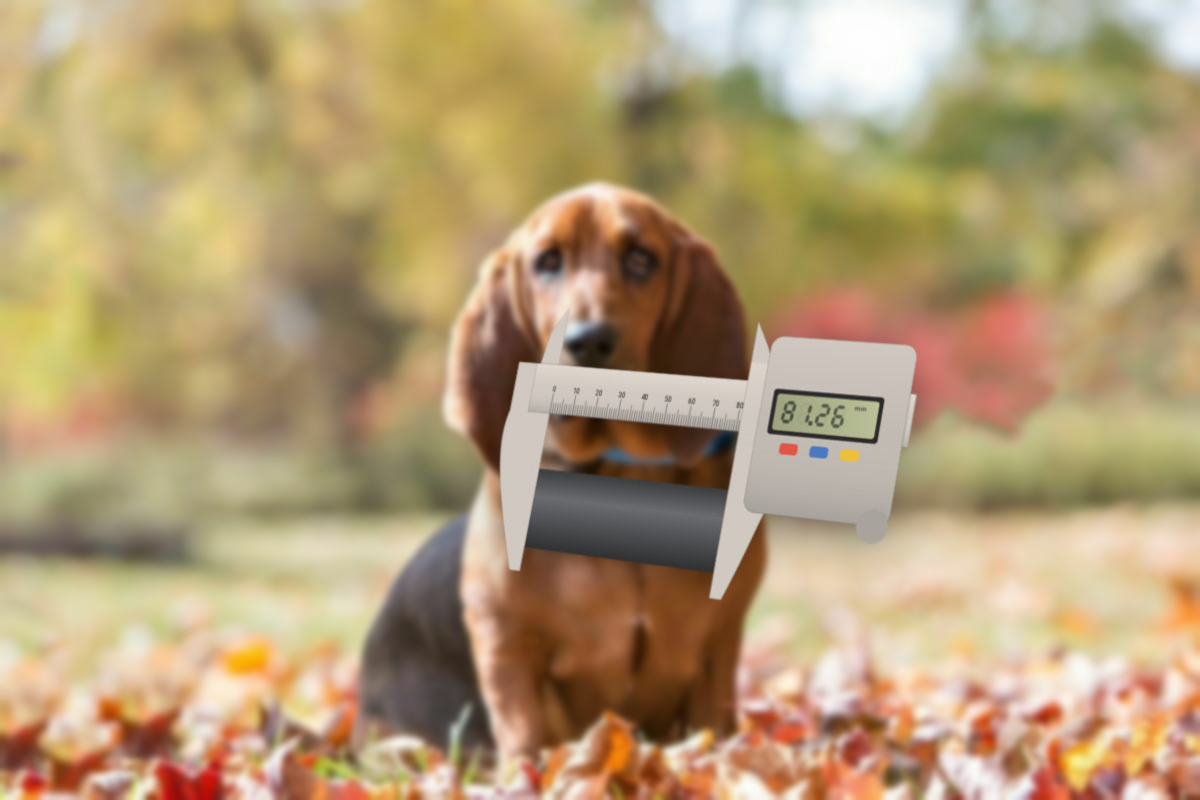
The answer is 81.26 mm
